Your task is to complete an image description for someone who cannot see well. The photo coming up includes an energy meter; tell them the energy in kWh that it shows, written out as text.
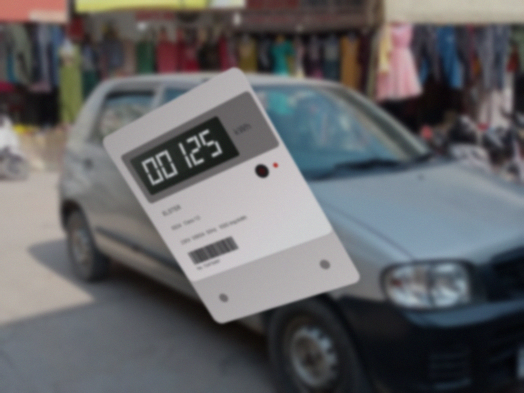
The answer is 125 kWh
